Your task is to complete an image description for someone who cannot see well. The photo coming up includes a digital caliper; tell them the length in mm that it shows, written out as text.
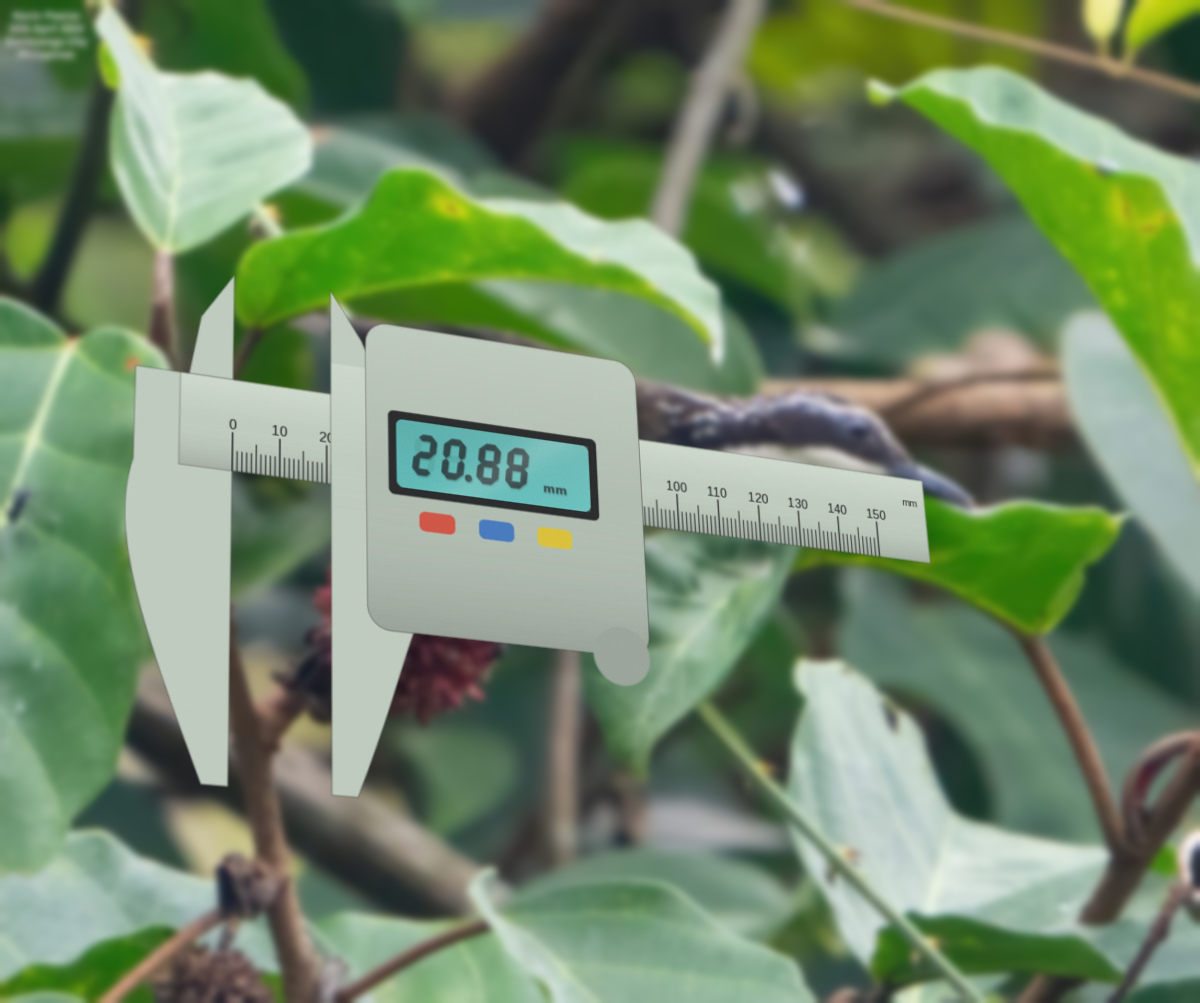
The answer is 20.88 mm
